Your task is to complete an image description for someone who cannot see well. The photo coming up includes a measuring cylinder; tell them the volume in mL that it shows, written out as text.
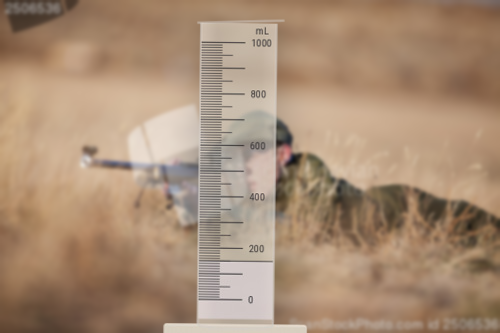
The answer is 150 mL
